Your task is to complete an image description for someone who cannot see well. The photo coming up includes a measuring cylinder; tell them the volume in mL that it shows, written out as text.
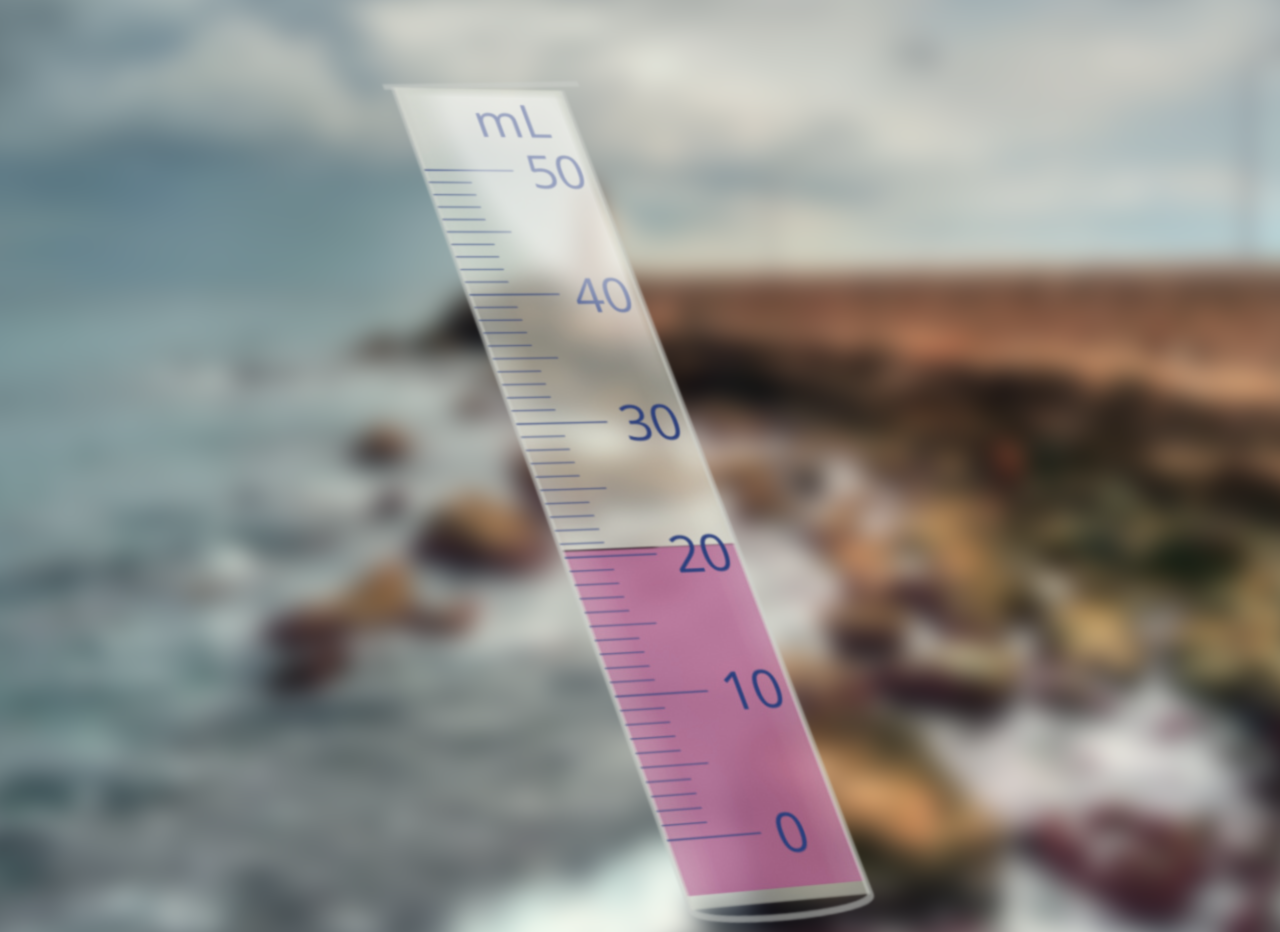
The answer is 20.5 mL
